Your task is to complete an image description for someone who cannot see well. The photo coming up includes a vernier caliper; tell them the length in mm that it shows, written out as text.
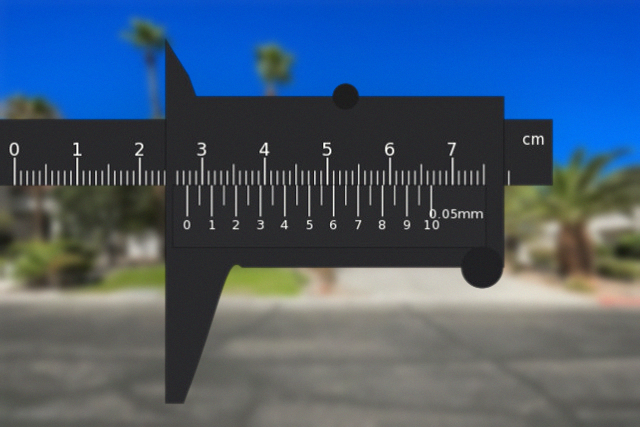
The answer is 27.6 mm
